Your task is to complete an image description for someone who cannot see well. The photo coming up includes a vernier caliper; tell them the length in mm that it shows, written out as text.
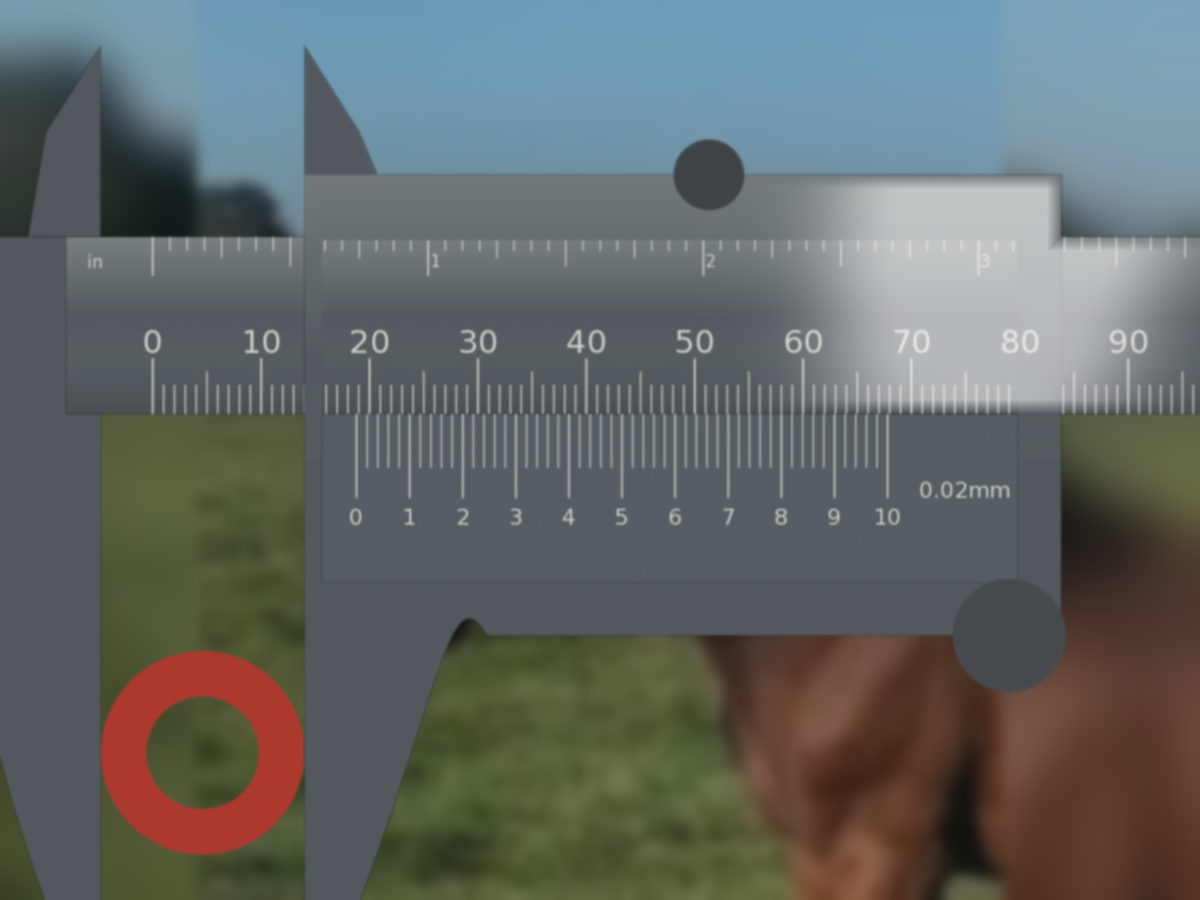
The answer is 18.8 mm
